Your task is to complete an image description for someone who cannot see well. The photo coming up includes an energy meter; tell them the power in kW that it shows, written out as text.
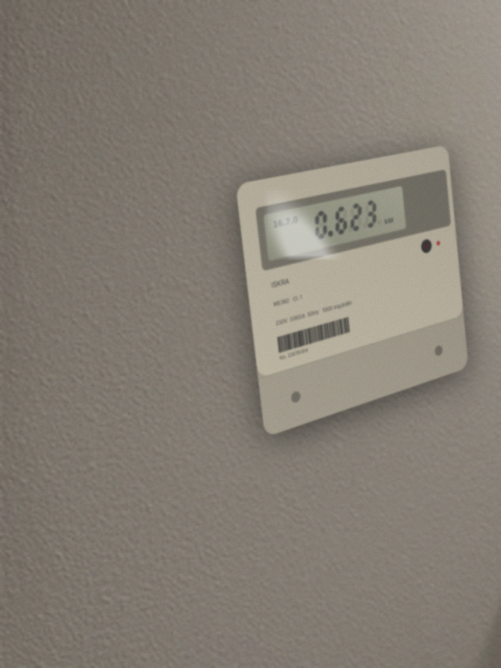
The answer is 0.623 kW
